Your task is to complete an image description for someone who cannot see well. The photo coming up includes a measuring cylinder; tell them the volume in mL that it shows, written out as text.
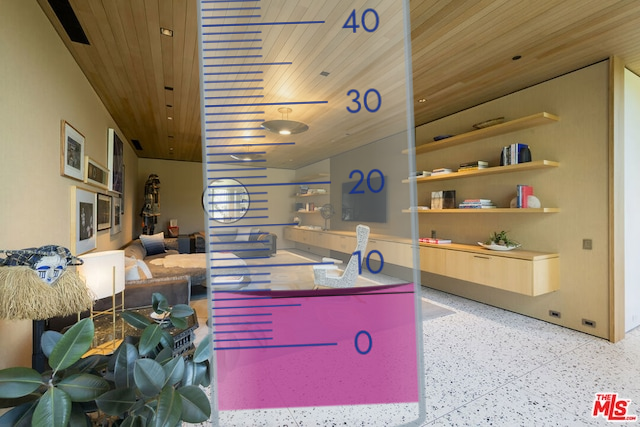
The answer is 6 mL
